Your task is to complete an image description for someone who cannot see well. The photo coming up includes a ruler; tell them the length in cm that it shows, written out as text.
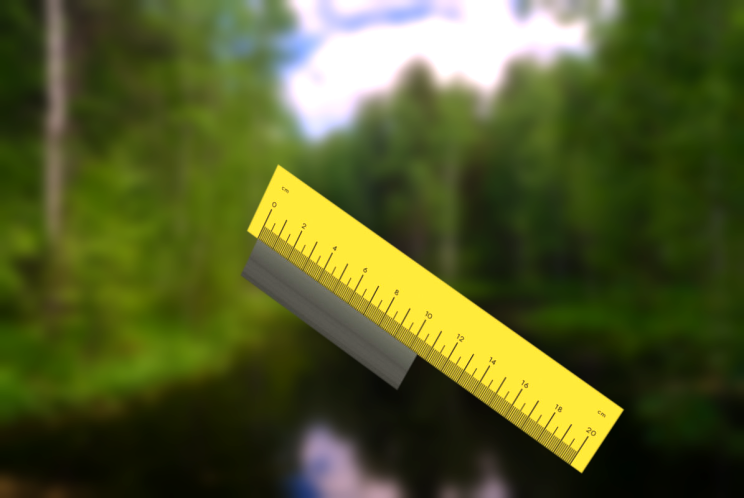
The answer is 10.5 cm
